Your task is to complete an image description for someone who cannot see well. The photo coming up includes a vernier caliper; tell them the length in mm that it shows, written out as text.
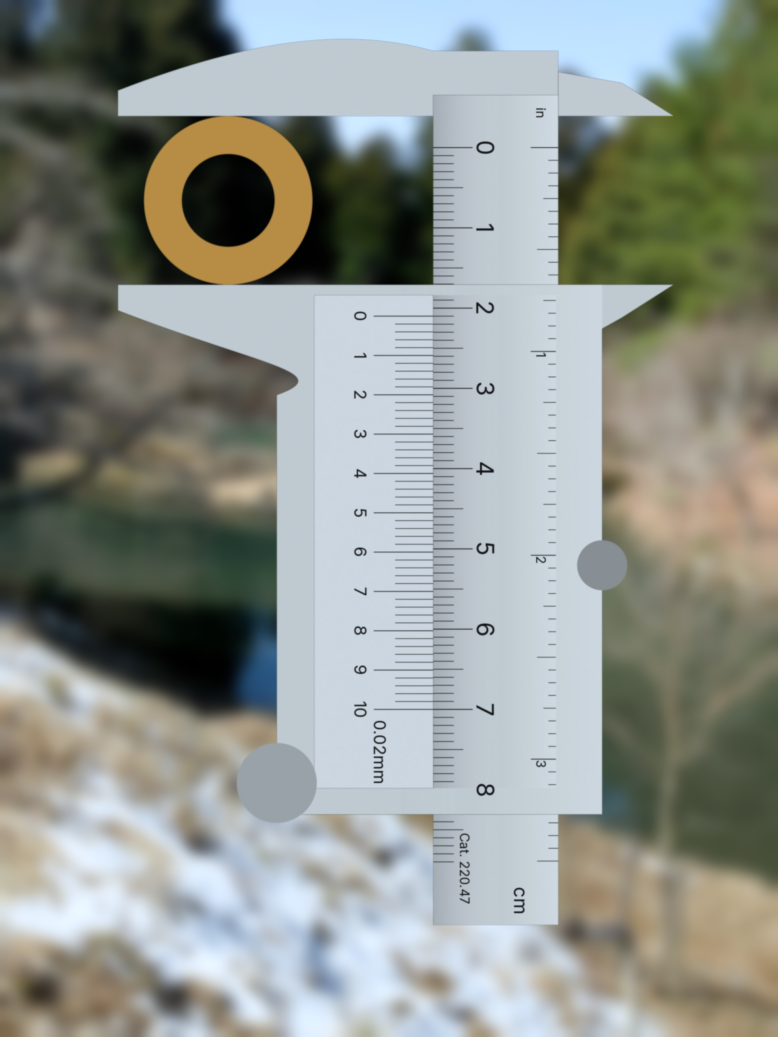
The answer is 21.0 mm
